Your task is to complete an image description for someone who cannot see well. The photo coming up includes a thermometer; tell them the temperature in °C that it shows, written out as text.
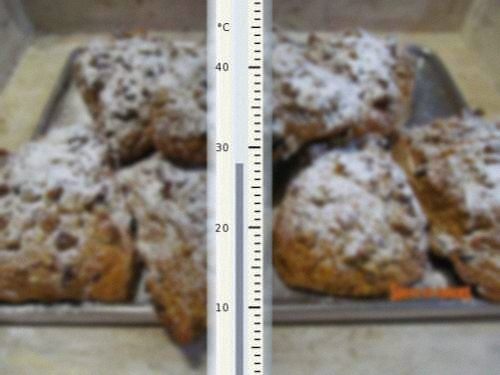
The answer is 28 °C
